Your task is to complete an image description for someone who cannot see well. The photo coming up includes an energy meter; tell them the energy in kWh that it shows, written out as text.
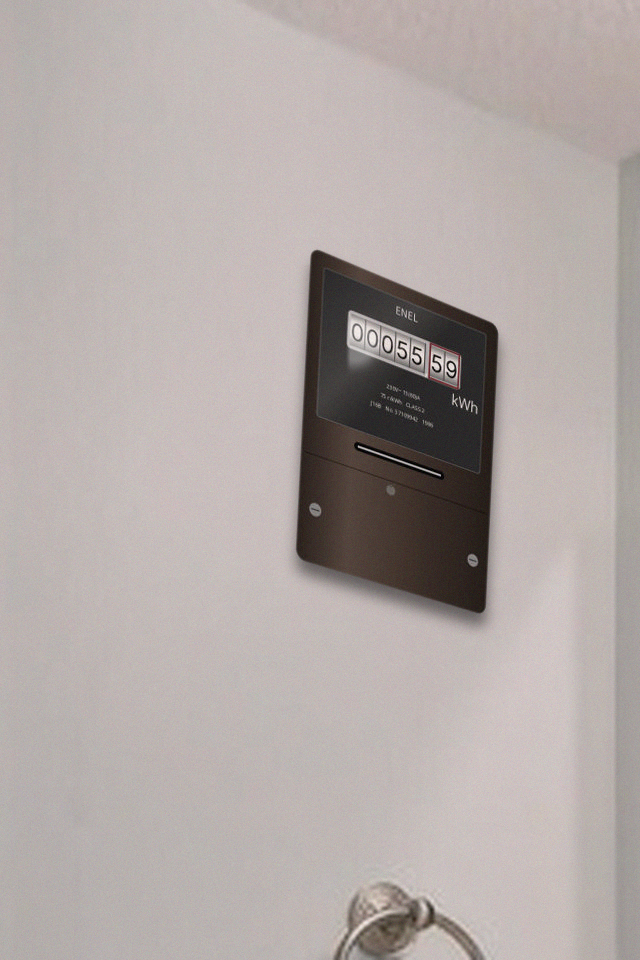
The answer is 55.59 kWh
